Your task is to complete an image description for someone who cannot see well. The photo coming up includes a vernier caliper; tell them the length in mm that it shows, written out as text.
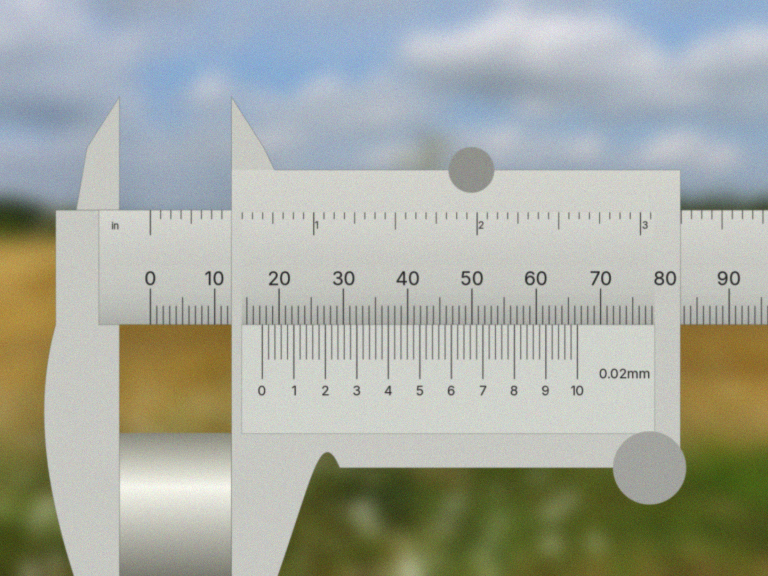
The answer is 17.4 mm
